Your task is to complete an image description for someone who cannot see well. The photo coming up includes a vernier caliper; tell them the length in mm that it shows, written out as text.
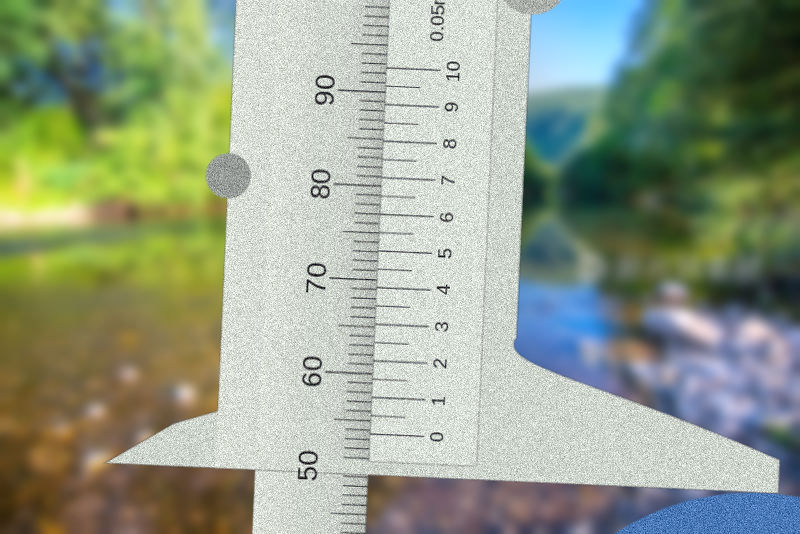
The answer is 53.6 mm
